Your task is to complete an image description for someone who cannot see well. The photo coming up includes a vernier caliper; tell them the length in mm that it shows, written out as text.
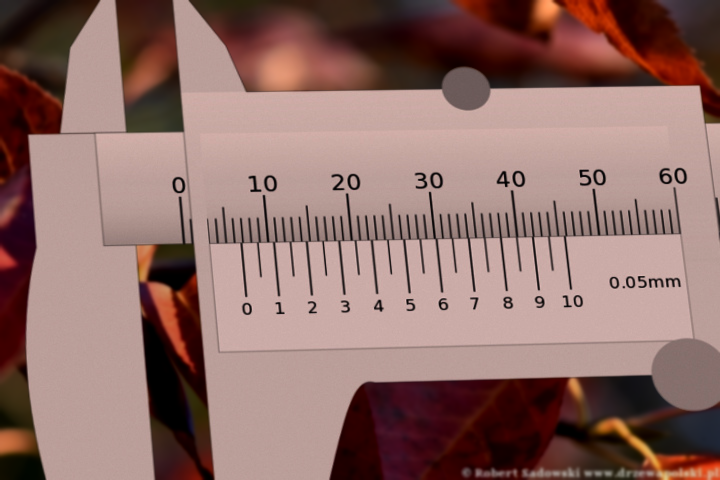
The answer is 6.8 mm
